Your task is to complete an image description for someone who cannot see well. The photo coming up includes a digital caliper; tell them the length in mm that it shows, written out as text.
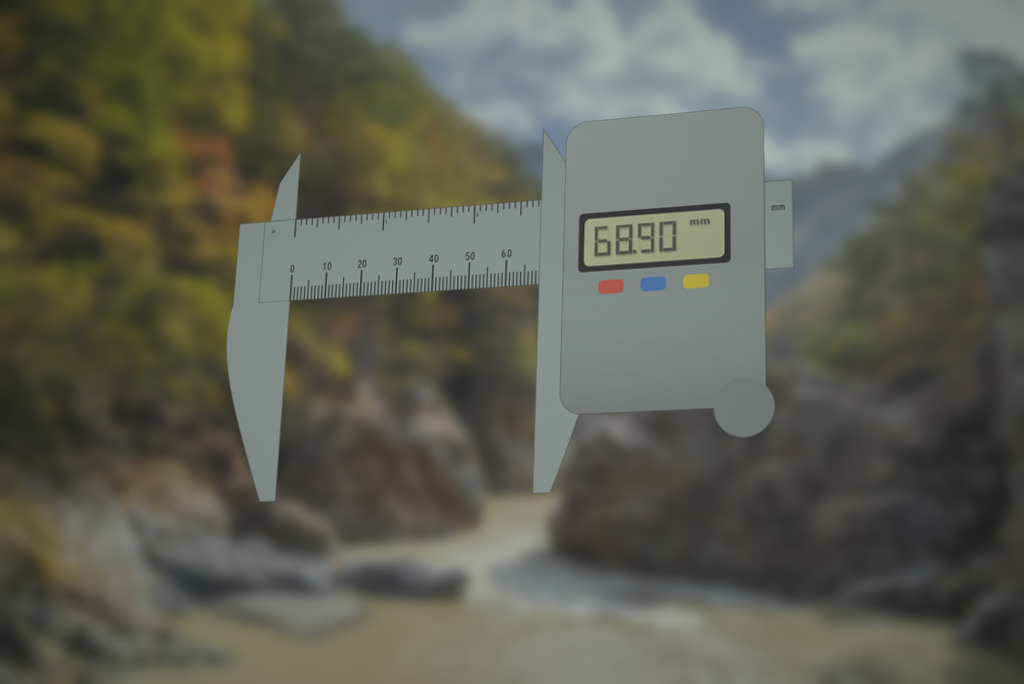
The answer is 68.90 mm
